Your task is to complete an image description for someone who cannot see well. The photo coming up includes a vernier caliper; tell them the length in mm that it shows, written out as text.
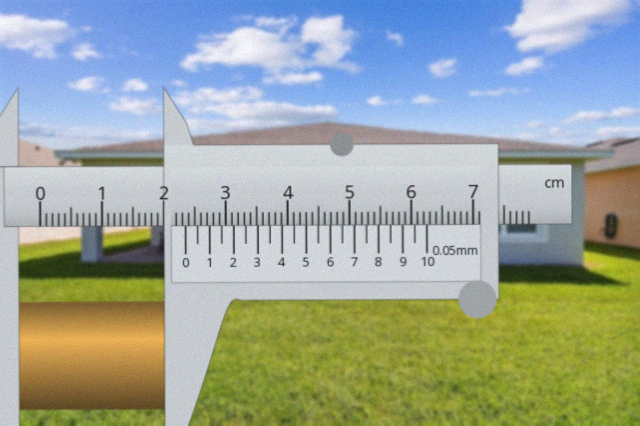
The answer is 23.5 mm
